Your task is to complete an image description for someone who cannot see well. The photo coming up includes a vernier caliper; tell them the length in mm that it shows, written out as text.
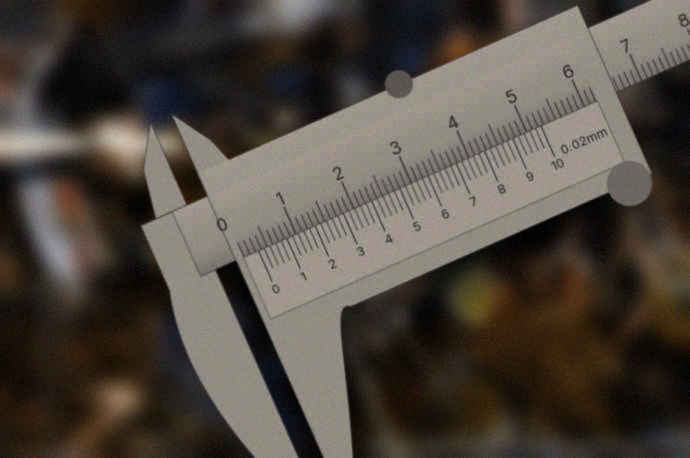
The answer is 3.5 mm
